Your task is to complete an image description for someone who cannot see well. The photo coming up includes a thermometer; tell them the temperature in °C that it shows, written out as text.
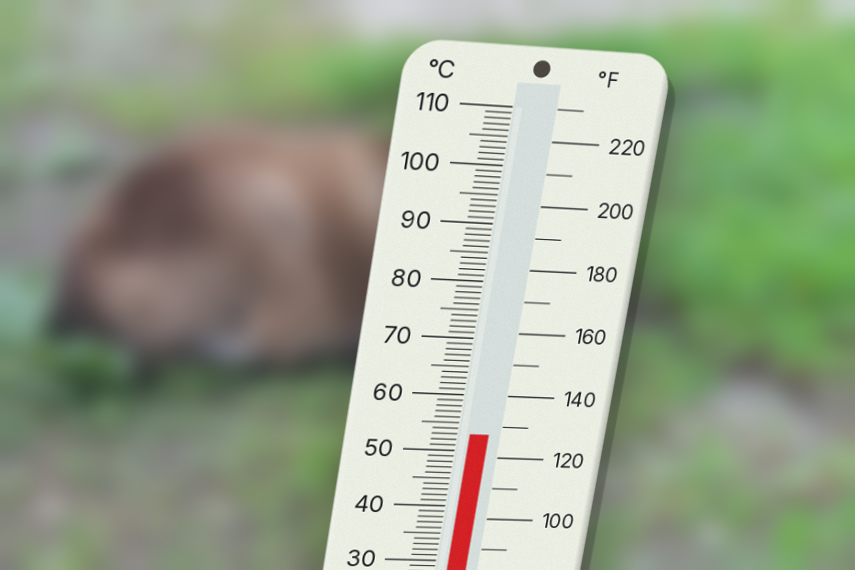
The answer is 53 °C
